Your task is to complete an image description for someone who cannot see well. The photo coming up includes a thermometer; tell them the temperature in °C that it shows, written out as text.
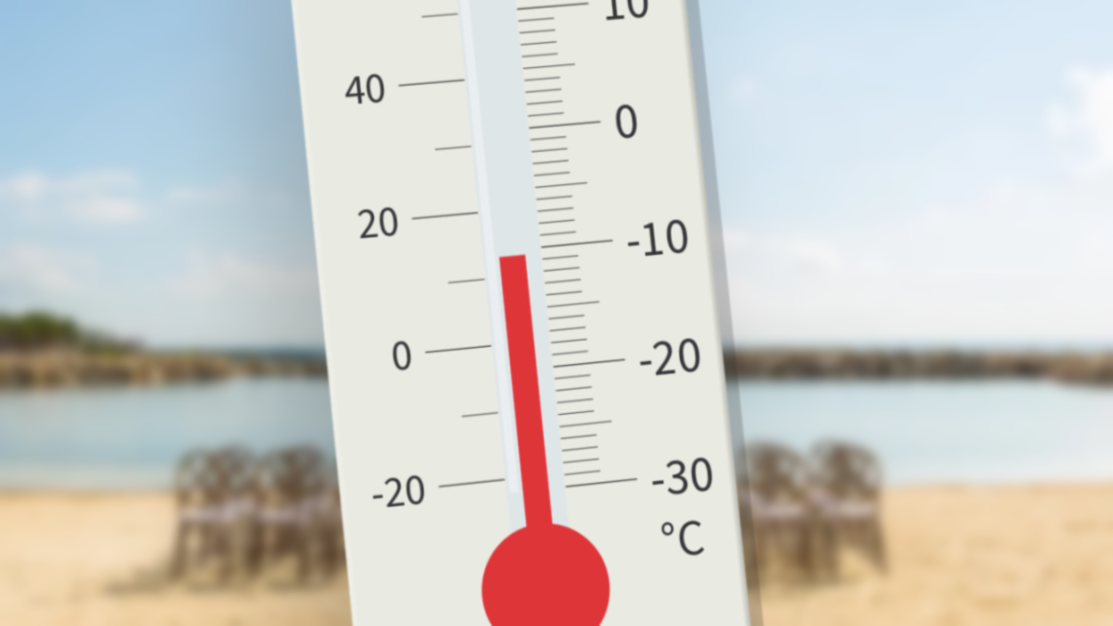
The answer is -10.5 °C
